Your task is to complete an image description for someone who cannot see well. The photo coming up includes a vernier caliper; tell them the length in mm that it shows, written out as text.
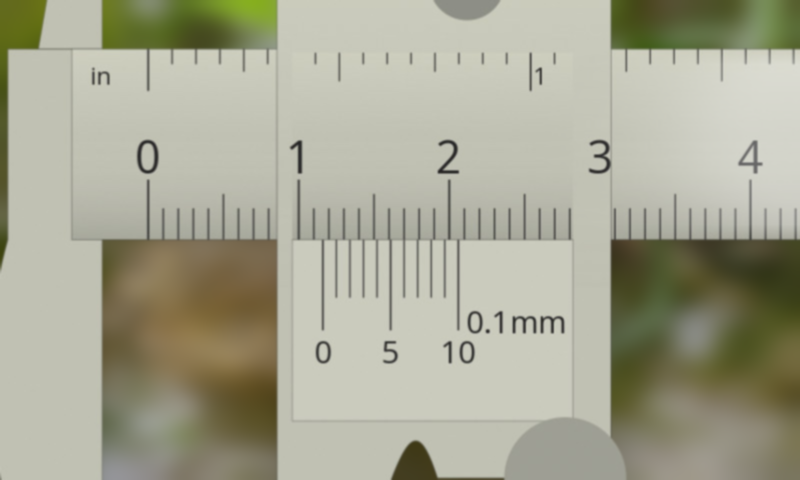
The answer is 11.6 mm
